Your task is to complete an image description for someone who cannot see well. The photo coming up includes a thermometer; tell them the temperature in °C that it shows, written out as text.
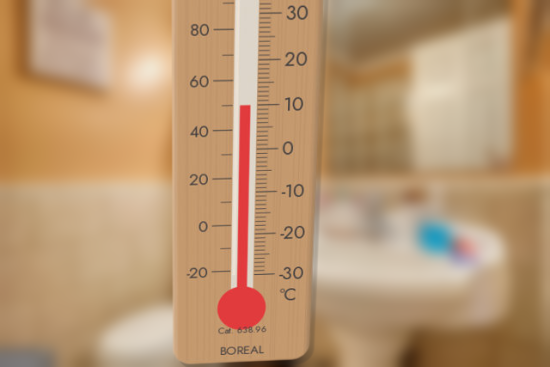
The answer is 10 °C
